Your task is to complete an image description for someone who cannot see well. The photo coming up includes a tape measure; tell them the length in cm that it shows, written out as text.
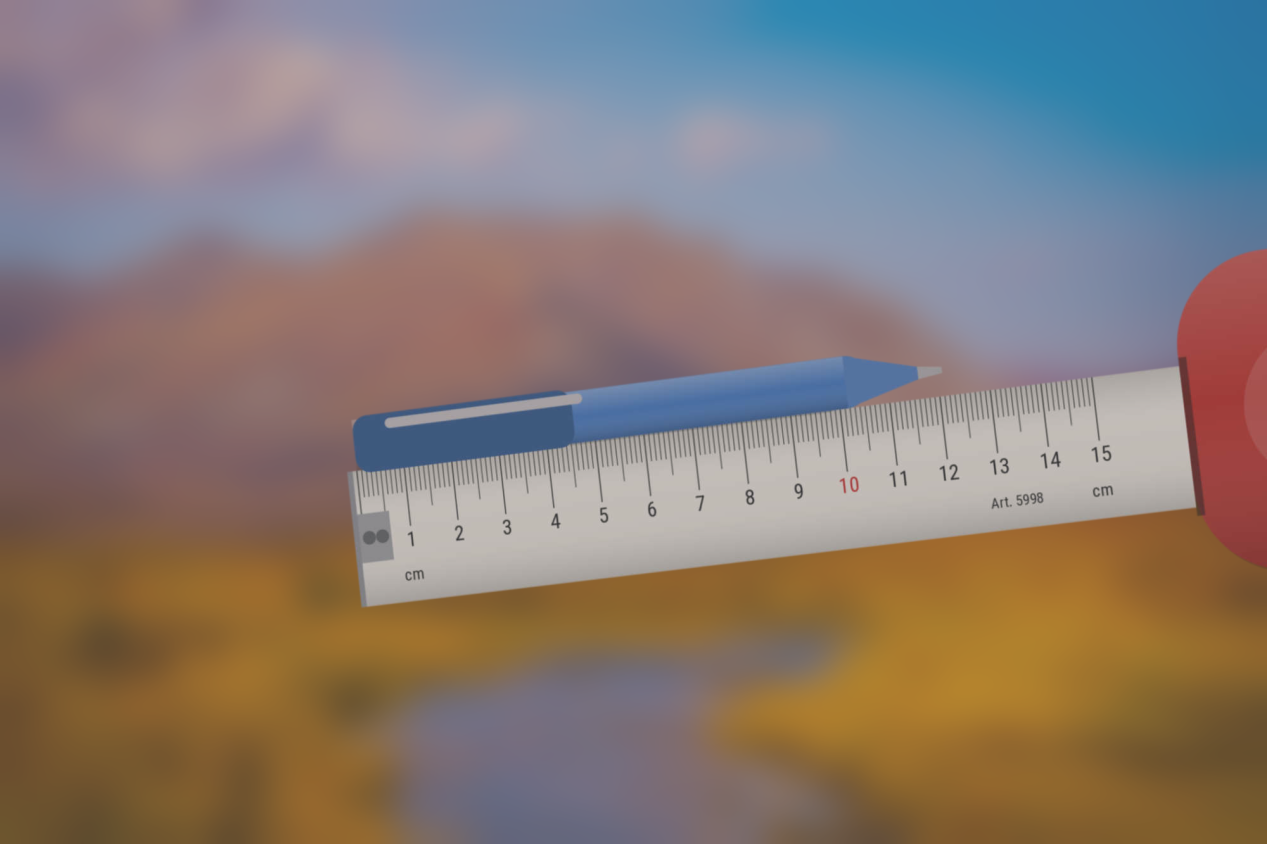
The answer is 12.1 cm
